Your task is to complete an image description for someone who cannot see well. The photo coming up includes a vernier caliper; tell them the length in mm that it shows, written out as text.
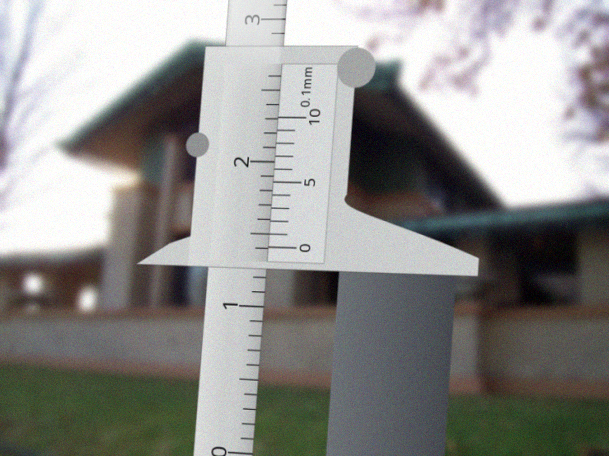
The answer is 14.1 mm
